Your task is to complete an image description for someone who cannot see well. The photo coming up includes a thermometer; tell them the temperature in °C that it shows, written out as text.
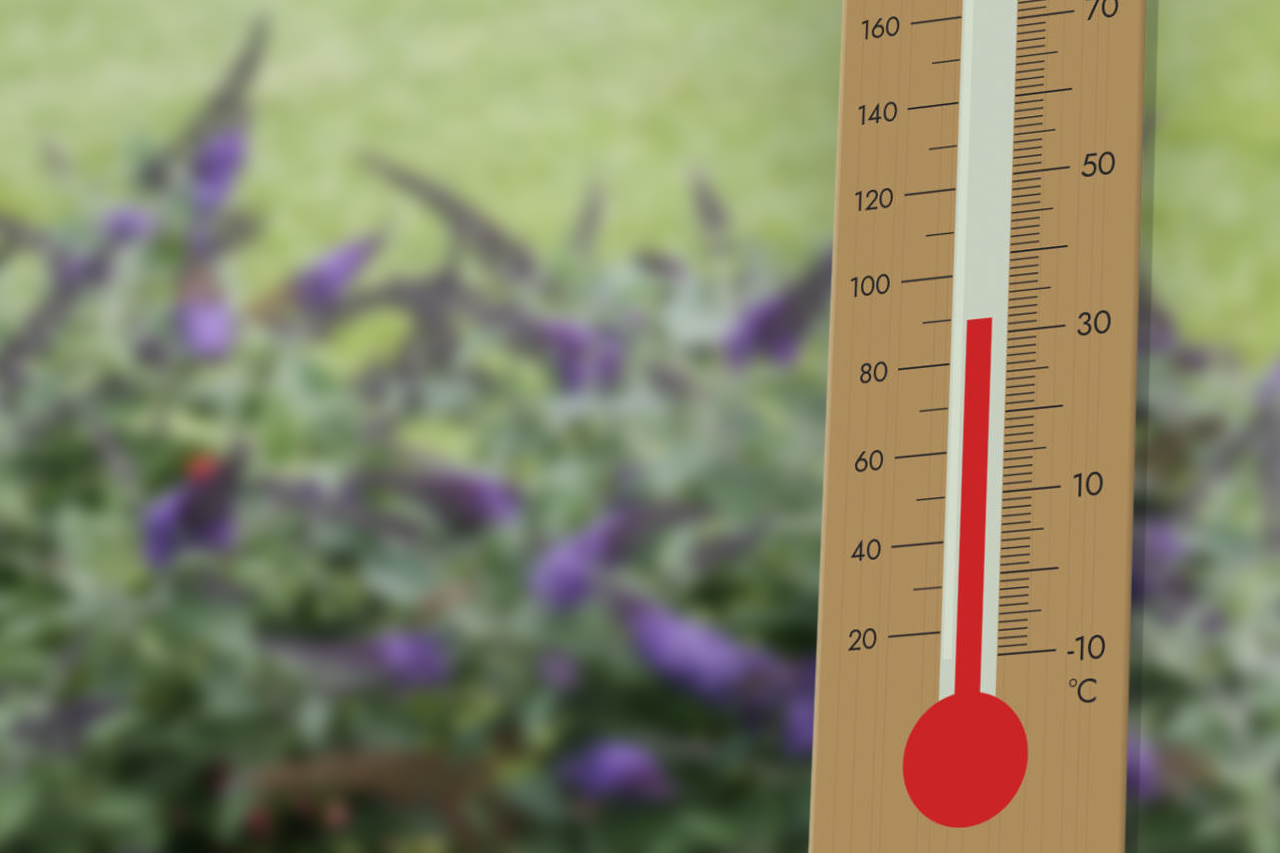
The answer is 32 °C
